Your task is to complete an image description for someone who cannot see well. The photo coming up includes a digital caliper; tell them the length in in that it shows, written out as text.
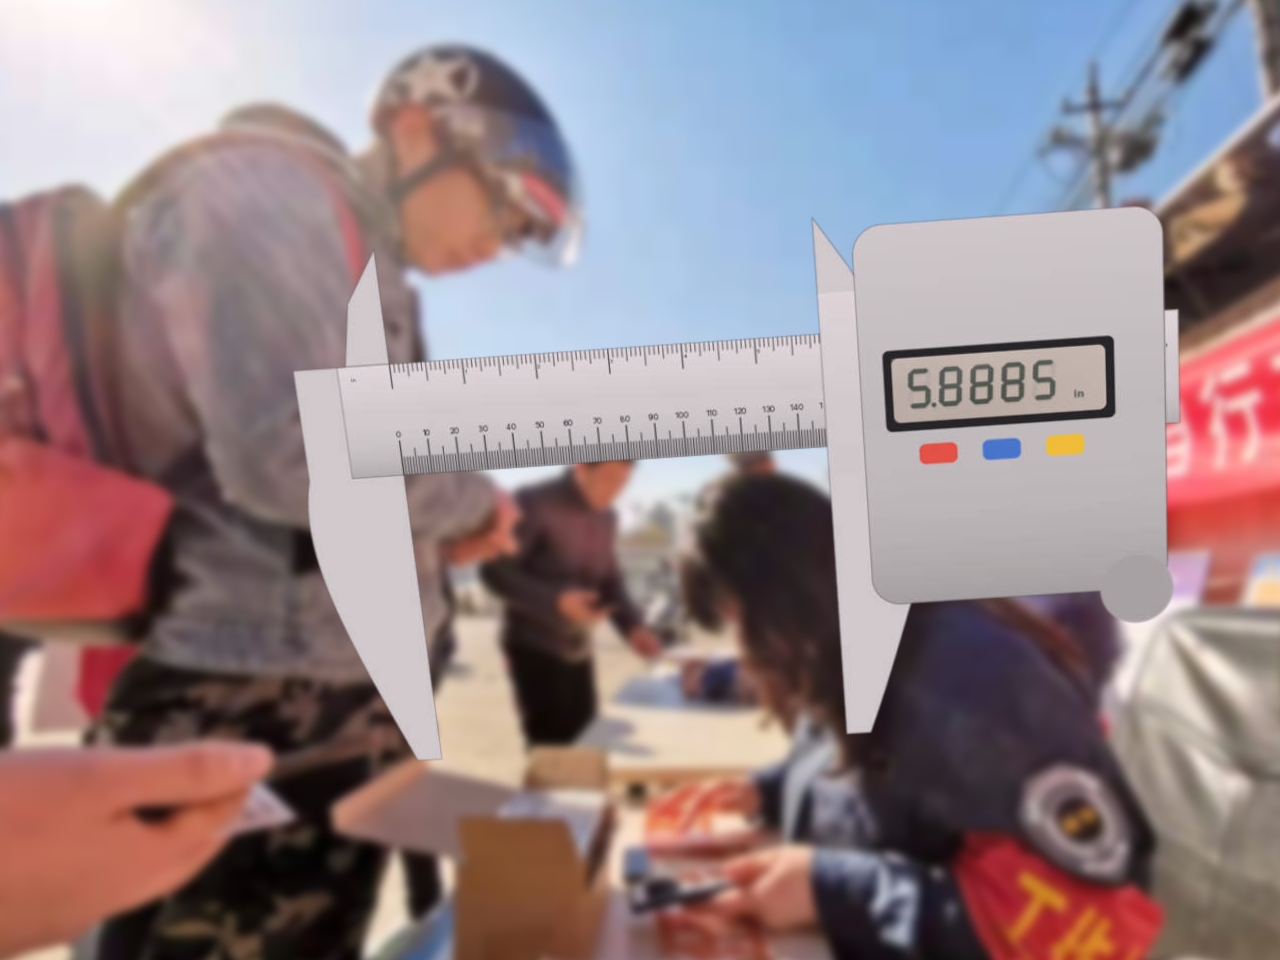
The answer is 5.8885 in
